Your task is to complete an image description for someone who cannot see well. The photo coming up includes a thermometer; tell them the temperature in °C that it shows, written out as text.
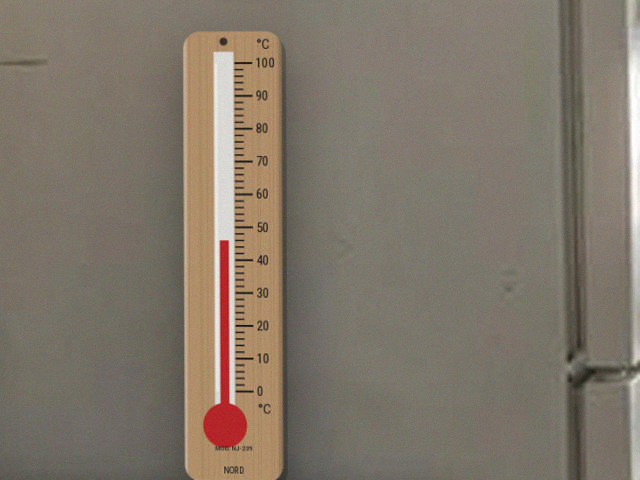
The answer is 46 °C
